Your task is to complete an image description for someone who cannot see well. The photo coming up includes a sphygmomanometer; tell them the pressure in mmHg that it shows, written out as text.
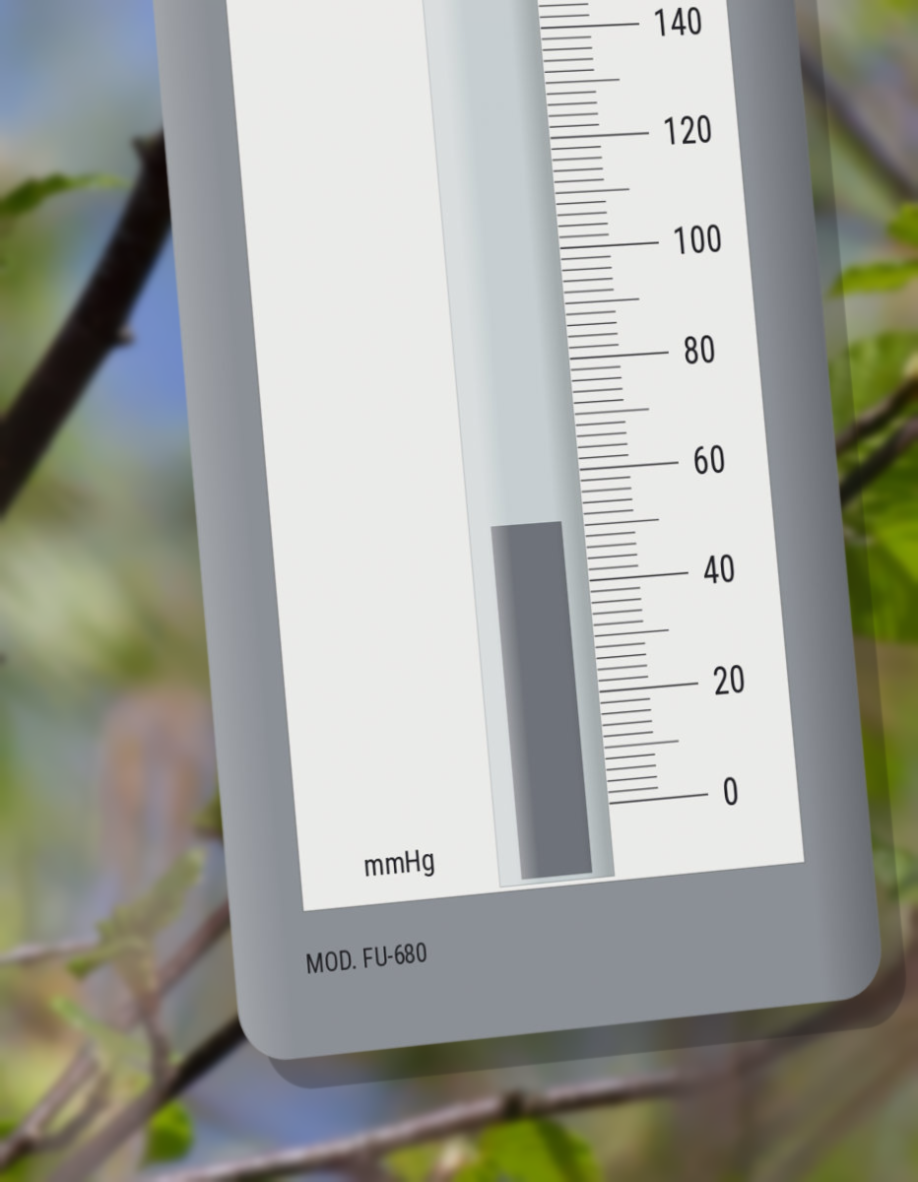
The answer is 51 mmHg
